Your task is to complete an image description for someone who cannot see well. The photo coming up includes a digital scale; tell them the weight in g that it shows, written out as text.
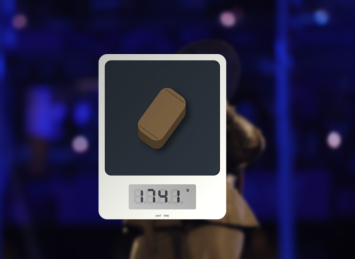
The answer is 1741 g
